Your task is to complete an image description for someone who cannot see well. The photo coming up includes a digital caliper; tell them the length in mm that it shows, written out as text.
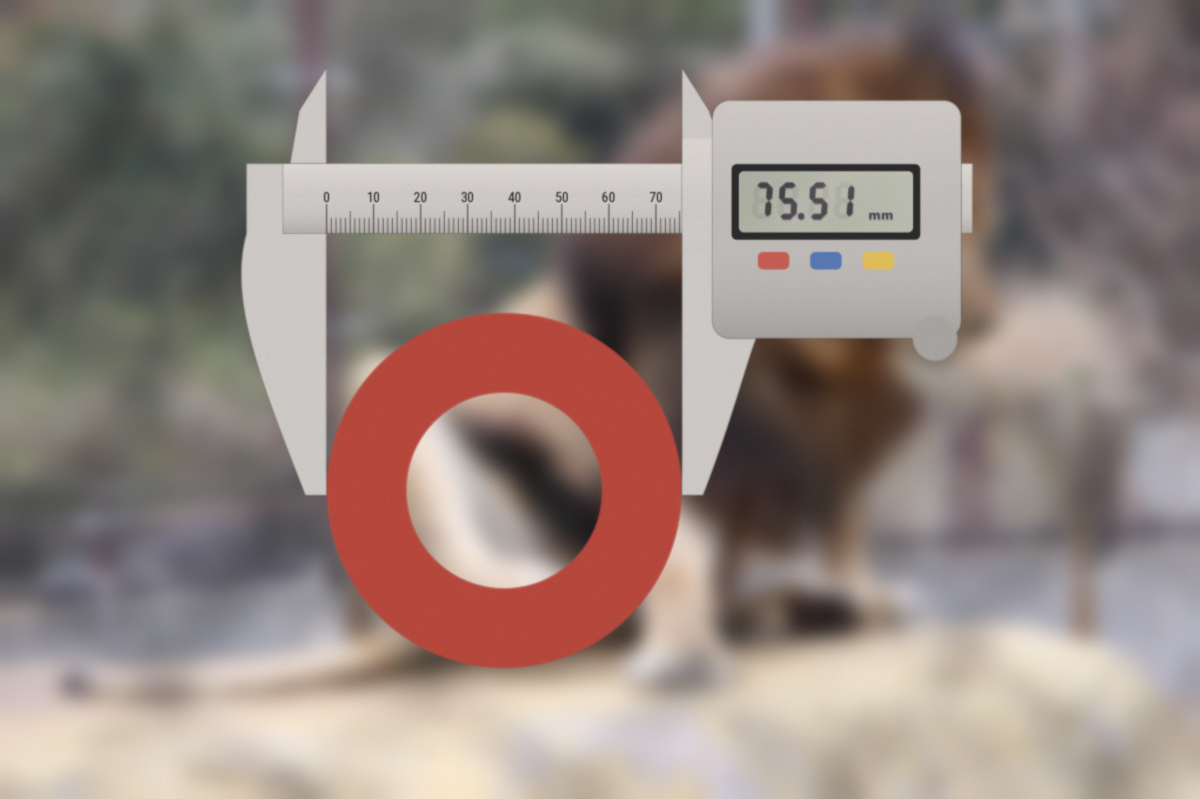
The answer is 75.51 mm
